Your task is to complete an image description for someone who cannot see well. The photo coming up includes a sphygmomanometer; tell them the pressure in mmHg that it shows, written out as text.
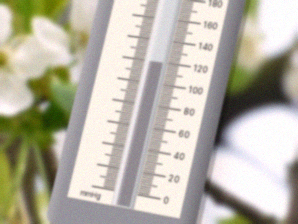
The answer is 120 mmHg
